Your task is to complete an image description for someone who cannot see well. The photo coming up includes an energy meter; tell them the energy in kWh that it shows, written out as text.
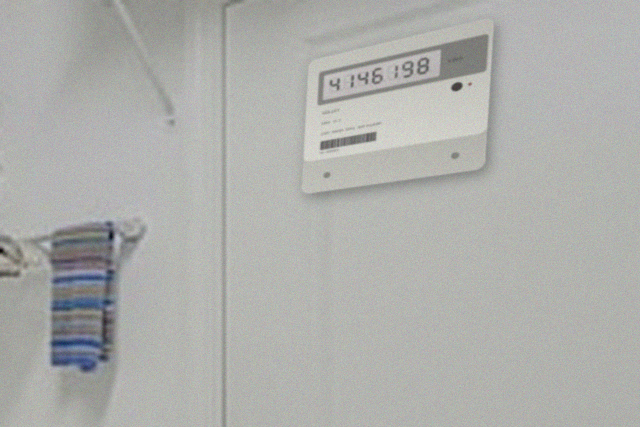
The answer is 4146198 kWh
